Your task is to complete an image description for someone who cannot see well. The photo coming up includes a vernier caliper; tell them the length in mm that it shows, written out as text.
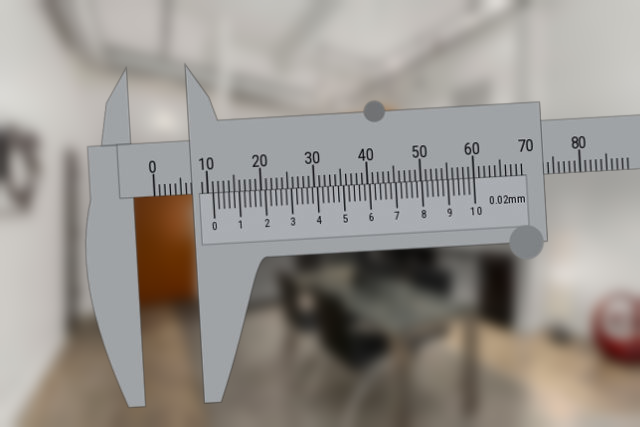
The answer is 11.0 mm
